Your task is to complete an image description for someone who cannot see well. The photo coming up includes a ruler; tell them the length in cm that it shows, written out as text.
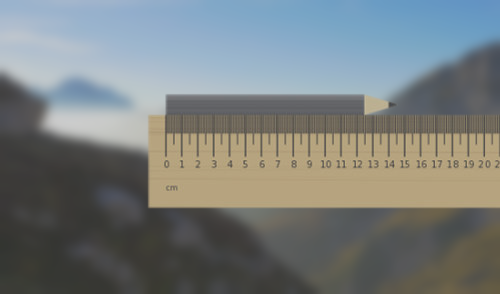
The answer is 14.5 cm
